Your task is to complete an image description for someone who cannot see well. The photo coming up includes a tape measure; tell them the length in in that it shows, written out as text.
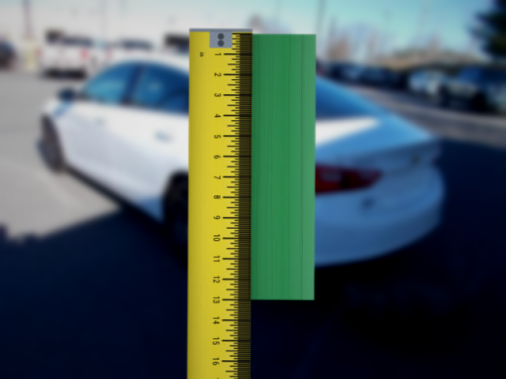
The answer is 13 in
